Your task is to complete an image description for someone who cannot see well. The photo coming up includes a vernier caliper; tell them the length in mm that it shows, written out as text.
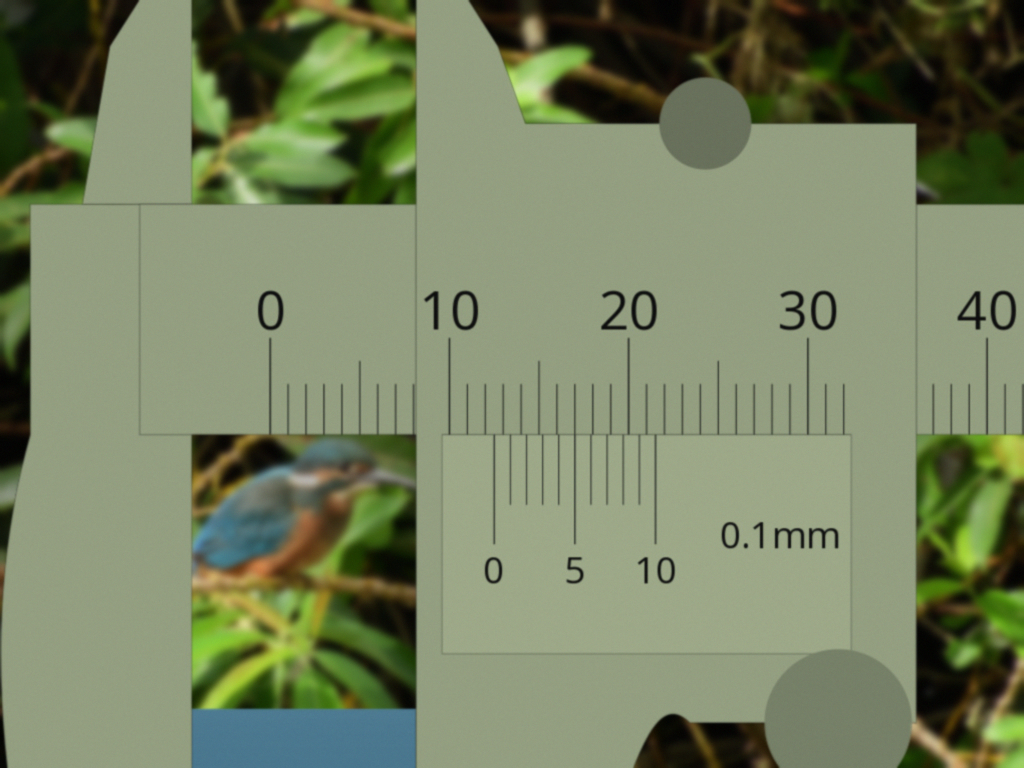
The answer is 12.5 mm
